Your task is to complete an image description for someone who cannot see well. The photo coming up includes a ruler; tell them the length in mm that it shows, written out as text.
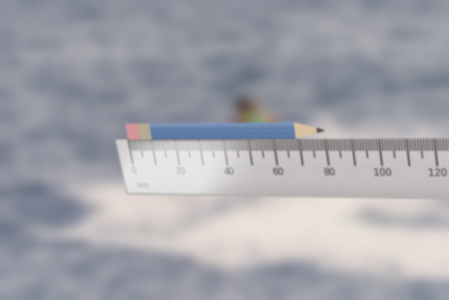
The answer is 80 mm
